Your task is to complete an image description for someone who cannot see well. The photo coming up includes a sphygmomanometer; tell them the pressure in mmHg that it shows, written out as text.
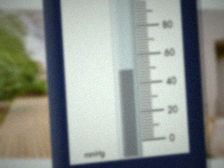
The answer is 50 mmHg
